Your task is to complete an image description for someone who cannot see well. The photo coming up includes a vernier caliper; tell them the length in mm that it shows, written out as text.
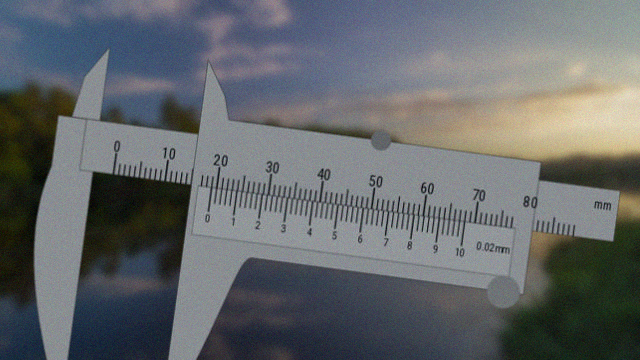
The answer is 19.0 mm
